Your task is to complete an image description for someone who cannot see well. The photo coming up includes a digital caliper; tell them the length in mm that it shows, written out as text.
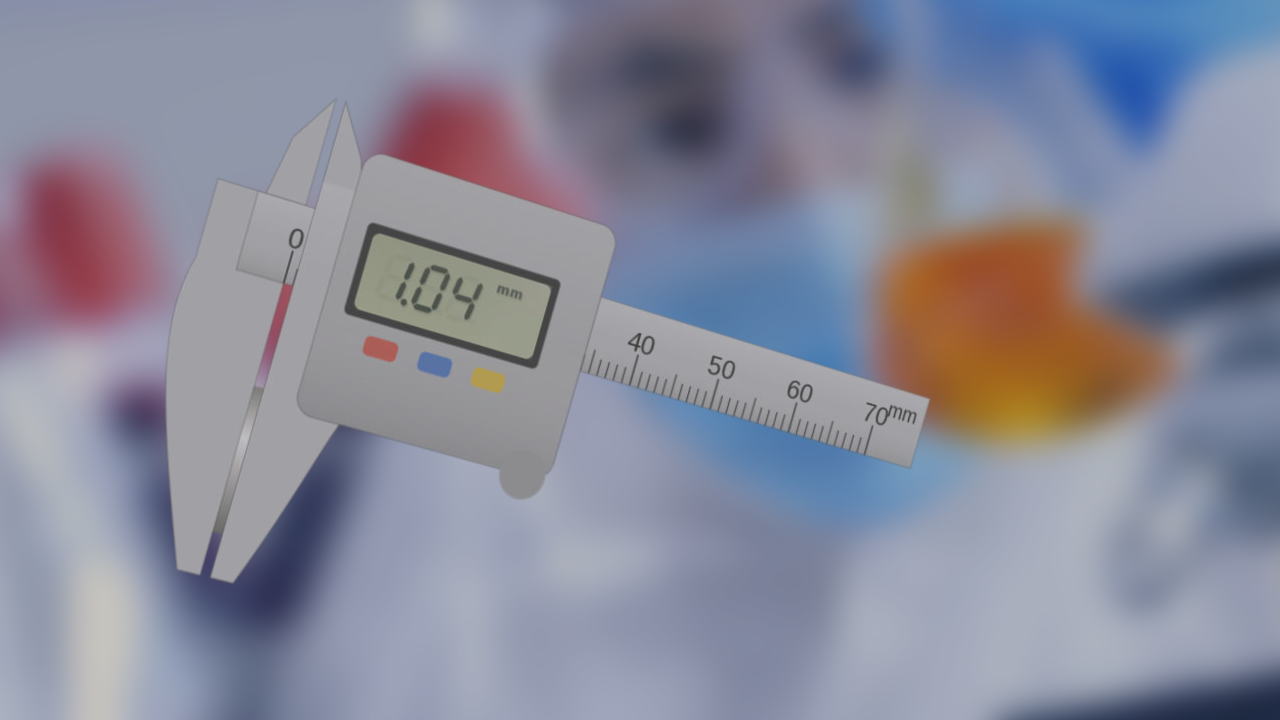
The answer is 1.04 mm
